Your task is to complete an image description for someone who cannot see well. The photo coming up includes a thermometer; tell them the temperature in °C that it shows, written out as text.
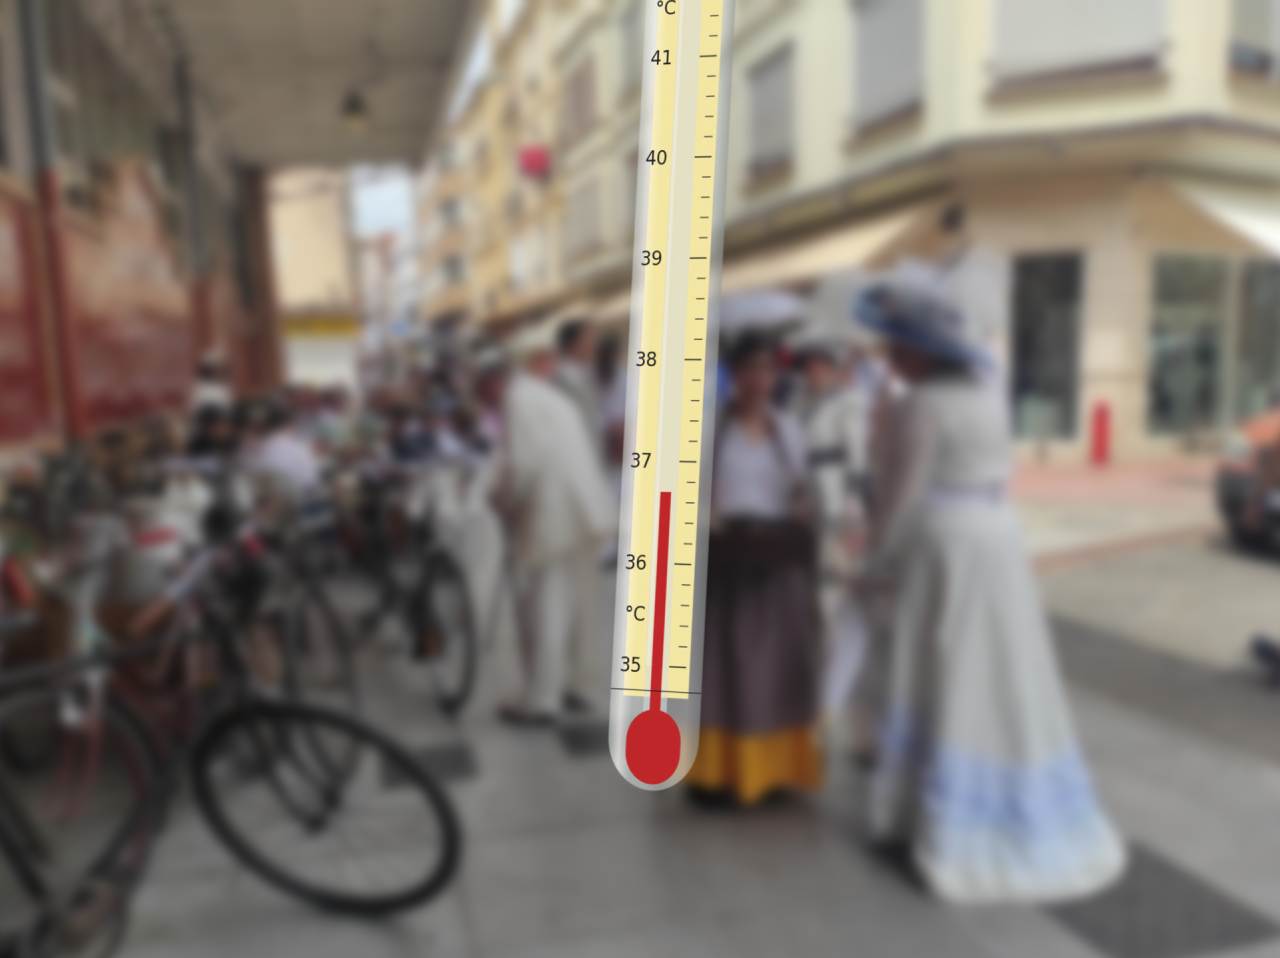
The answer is 36.7 °C
